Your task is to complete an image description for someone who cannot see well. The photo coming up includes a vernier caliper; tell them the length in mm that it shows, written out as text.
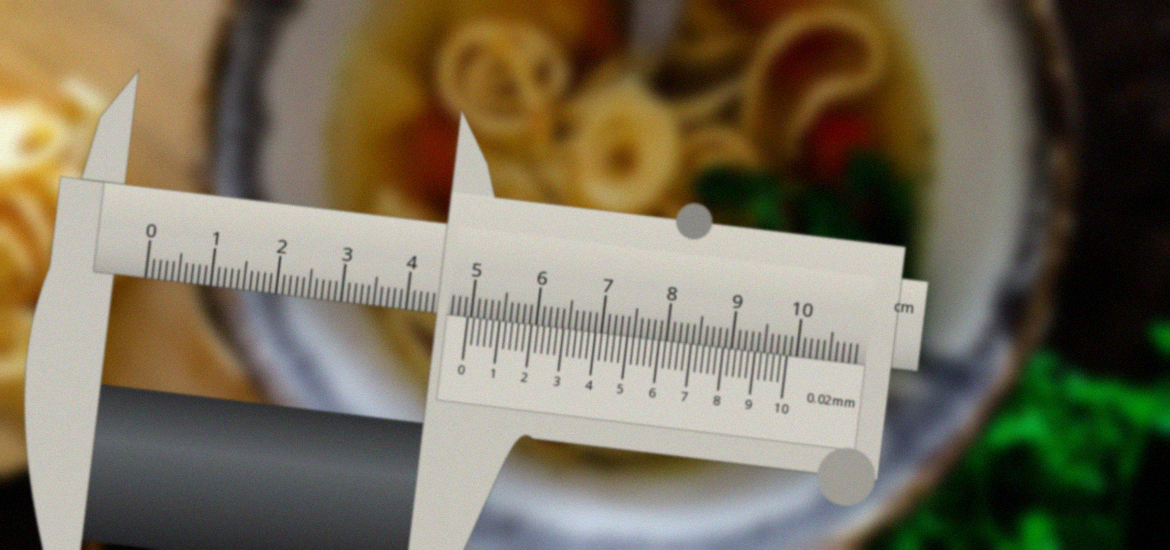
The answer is 49.5 mm
